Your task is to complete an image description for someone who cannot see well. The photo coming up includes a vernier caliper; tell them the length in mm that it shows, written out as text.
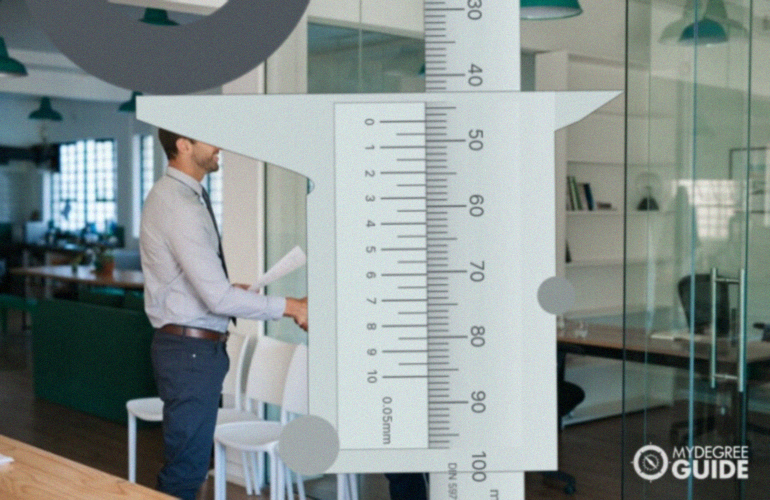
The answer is 47.0 mm
